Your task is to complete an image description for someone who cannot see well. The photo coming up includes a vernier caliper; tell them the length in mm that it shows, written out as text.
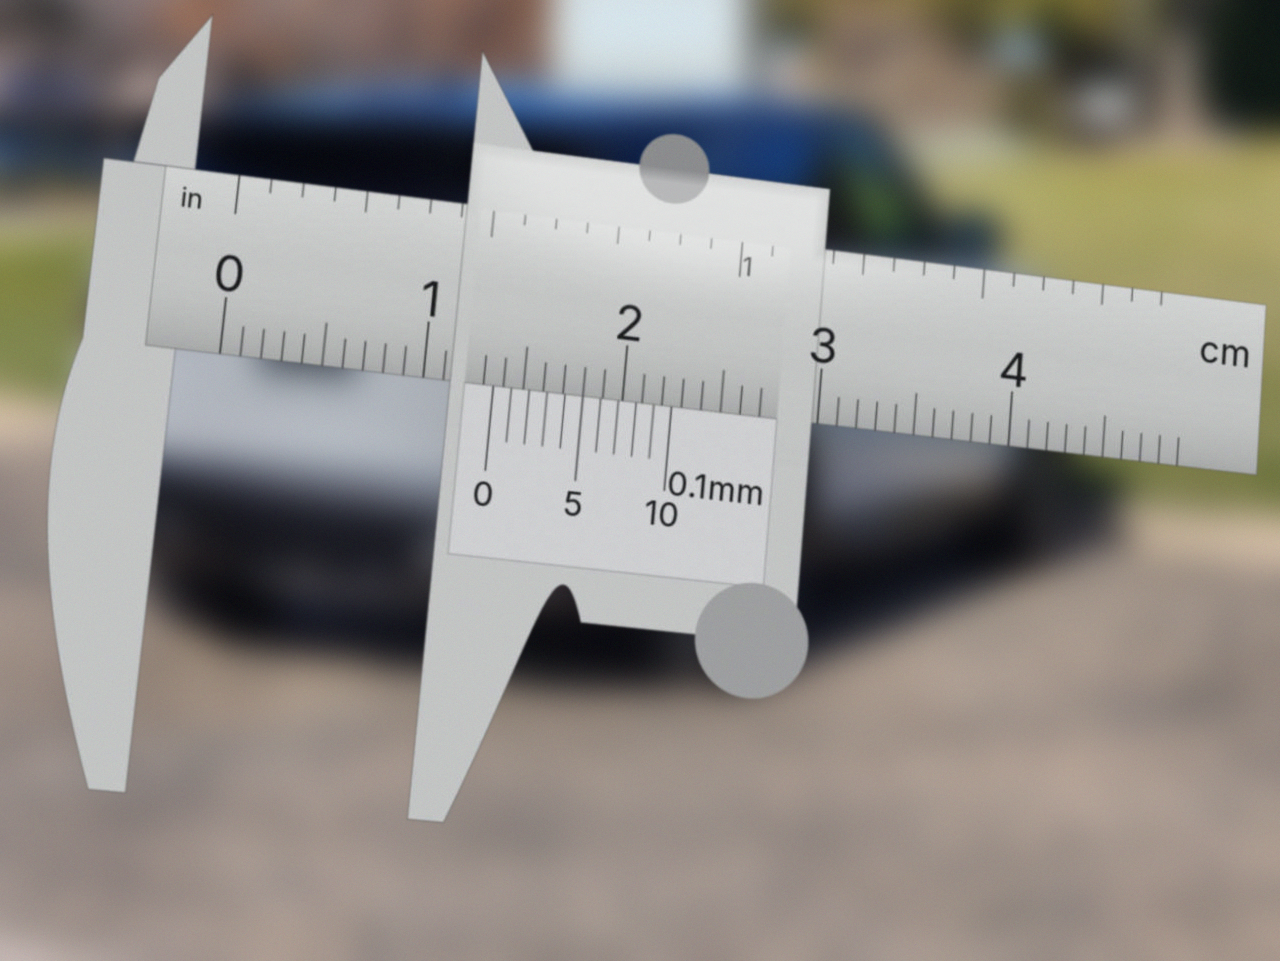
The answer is 13.5 mm
